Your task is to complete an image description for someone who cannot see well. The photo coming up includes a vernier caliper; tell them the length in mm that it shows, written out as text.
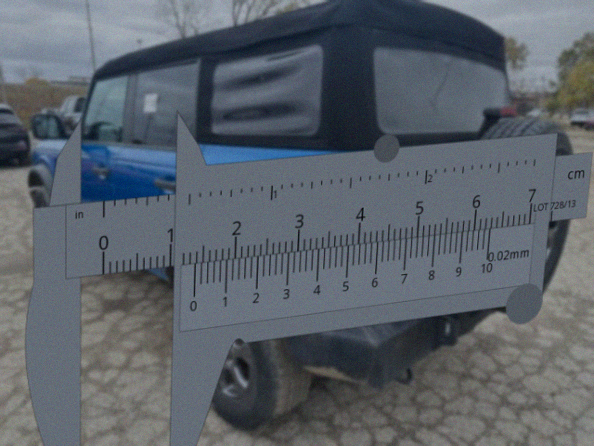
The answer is 13.8 mm
